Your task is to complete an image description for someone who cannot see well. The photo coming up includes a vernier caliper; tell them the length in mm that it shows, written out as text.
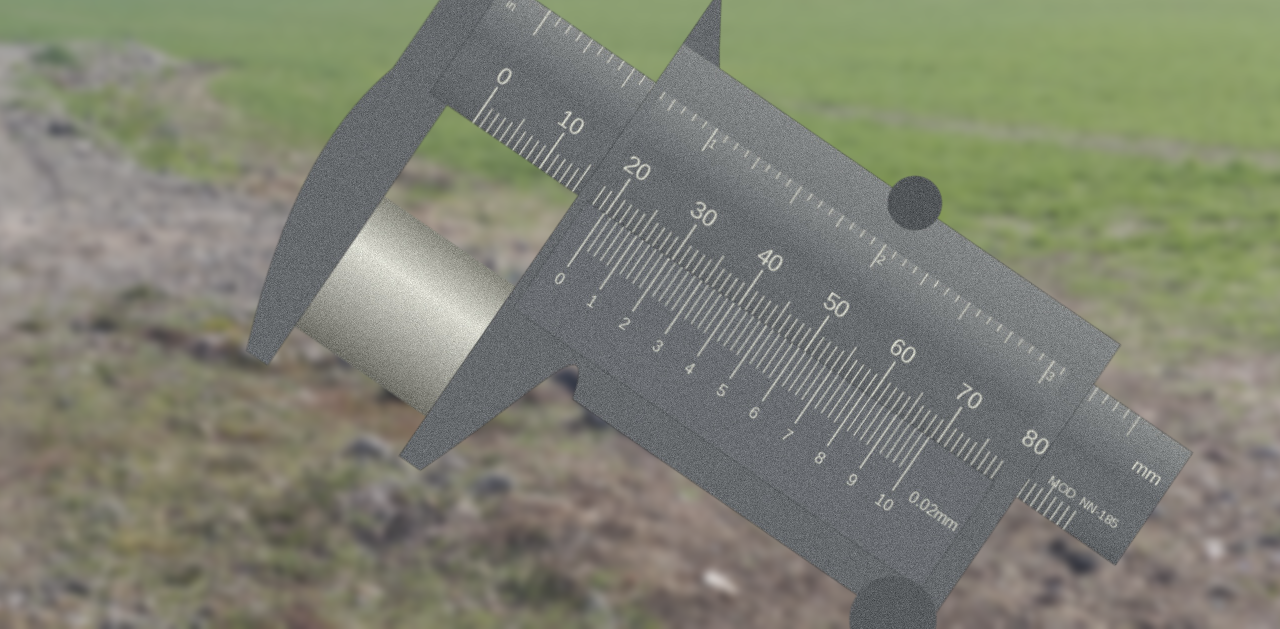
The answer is 19.8 mm
